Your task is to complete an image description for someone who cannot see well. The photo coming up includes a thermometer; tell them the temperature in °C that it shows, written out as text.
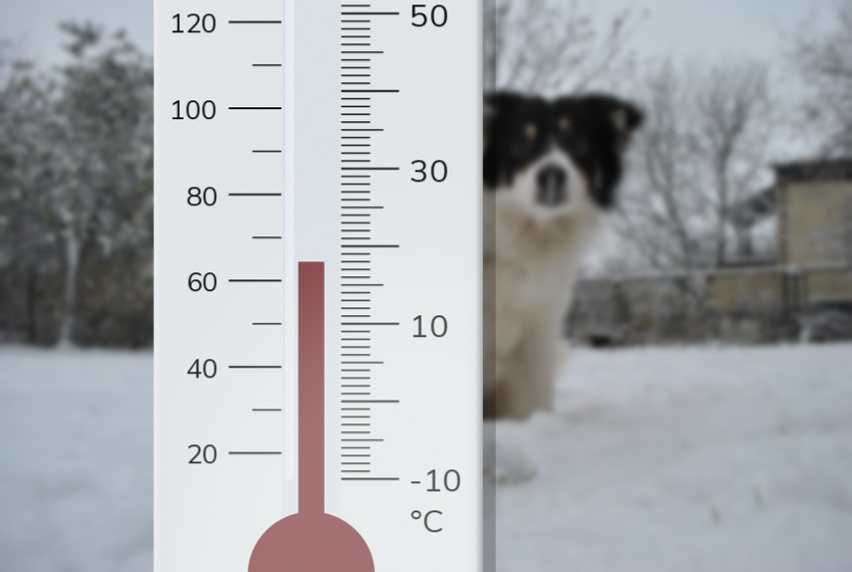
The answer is 18 °C
